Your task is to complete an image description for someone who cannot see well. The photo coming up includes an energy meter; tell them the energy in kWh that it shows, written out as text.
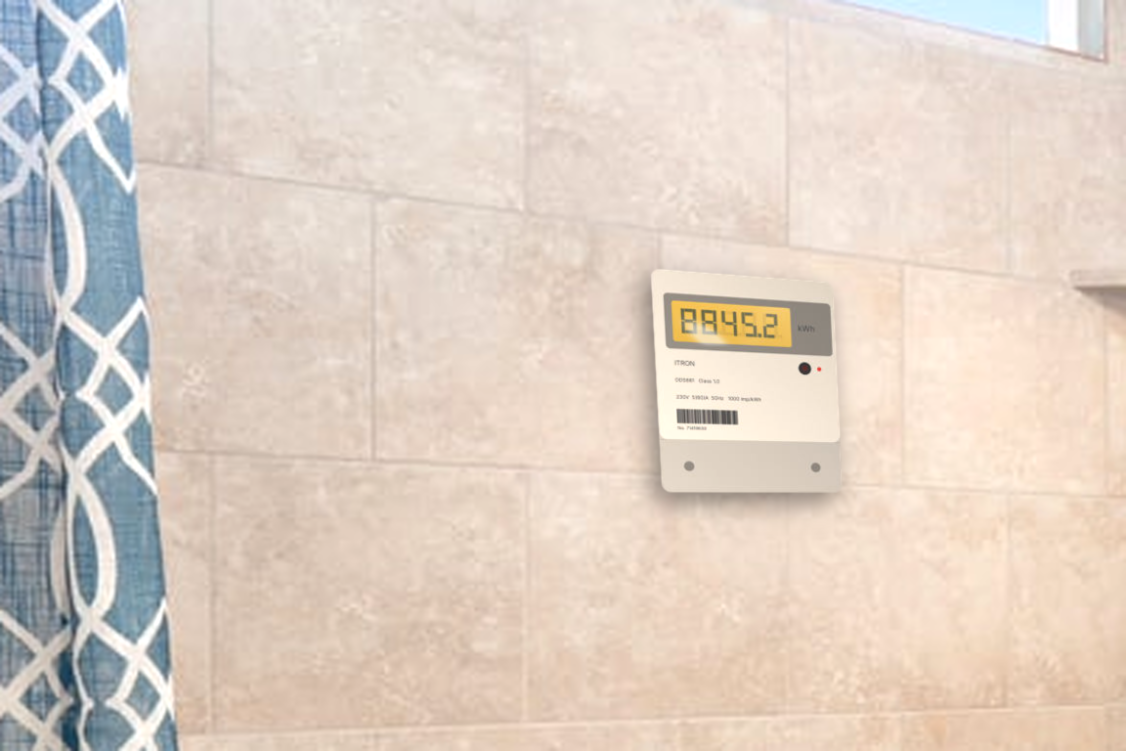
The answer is 8845.2 kWh
